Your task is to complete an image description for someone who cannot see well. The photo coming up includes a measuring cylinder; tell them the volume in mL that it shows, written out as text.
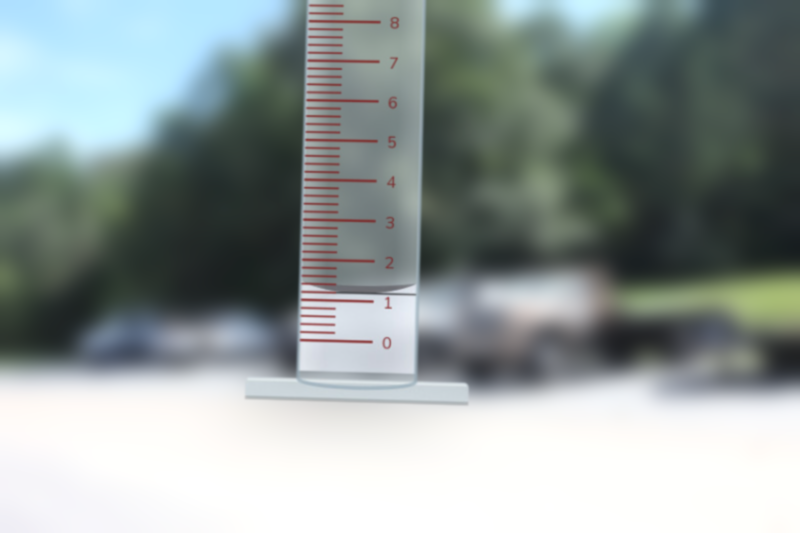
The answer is 1.2 mL
